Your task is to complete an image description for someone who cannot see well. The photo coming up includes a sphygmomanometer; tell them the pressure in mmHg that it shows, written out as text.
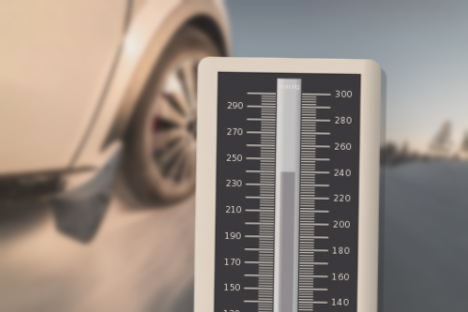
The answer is 240 mmHg
